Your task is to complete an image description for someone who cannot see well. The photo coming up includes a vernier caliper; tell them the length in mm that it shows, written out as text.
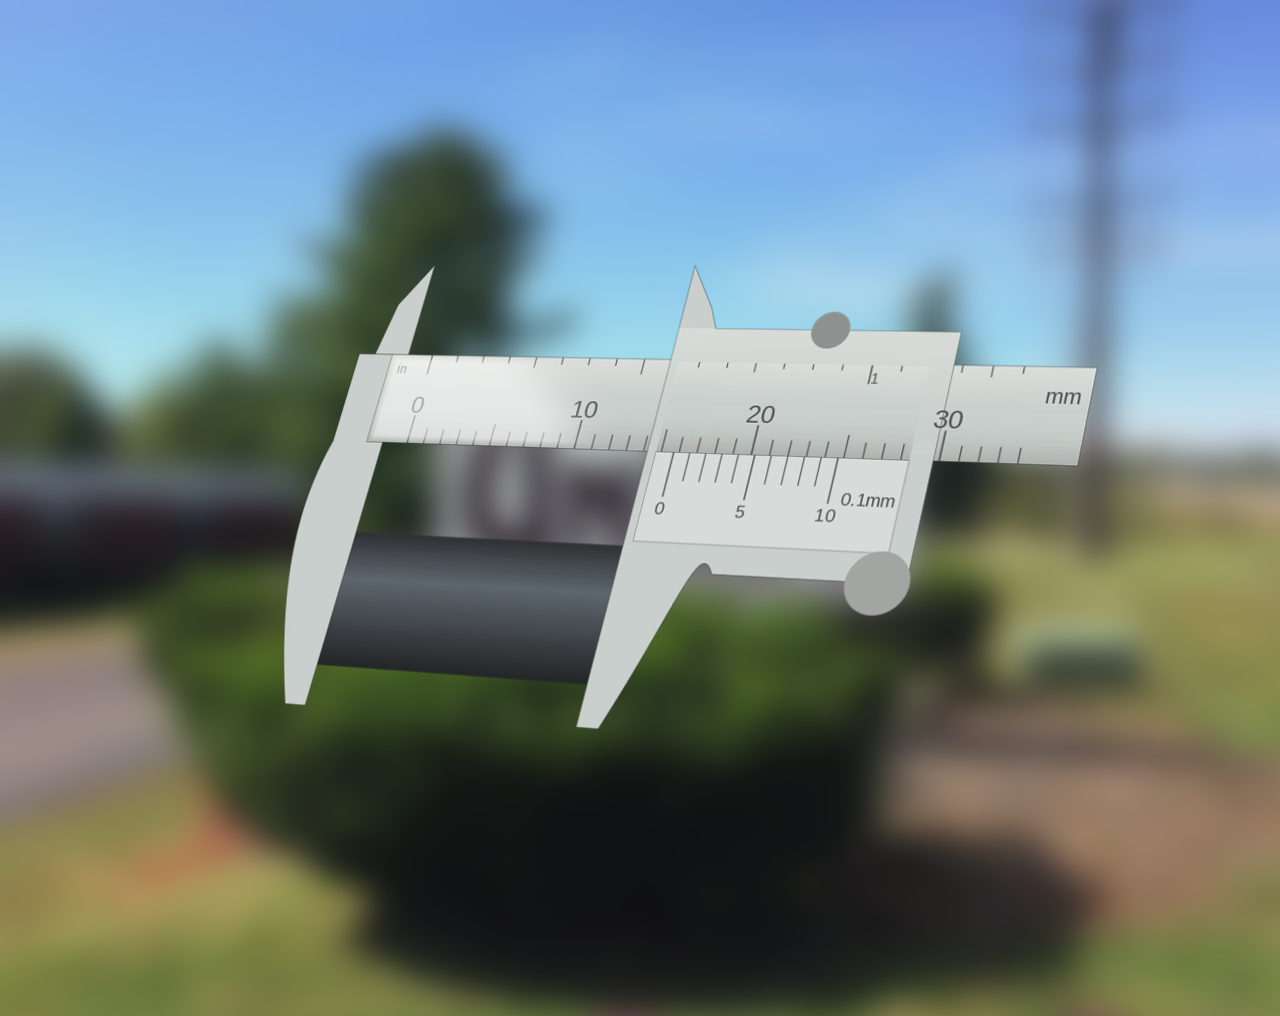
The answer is 15.7 mm
